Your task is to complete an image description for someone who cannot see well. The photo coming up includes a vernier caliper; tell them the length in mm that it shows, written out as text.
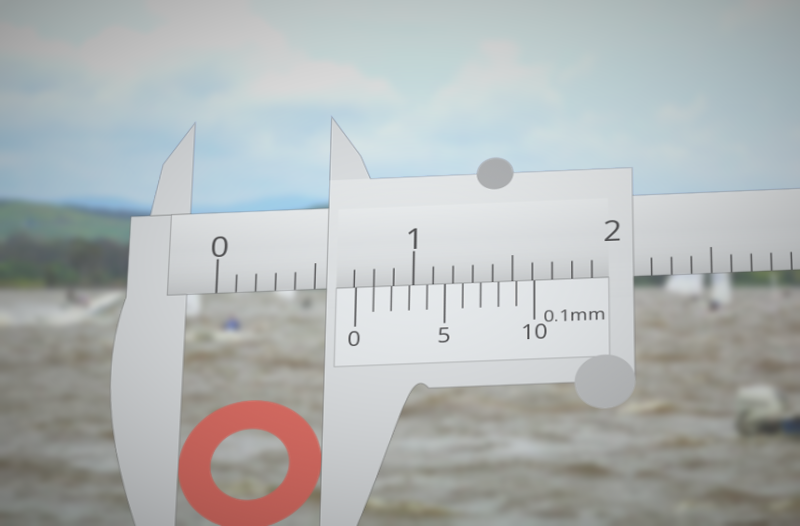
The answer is 7.1 mm
